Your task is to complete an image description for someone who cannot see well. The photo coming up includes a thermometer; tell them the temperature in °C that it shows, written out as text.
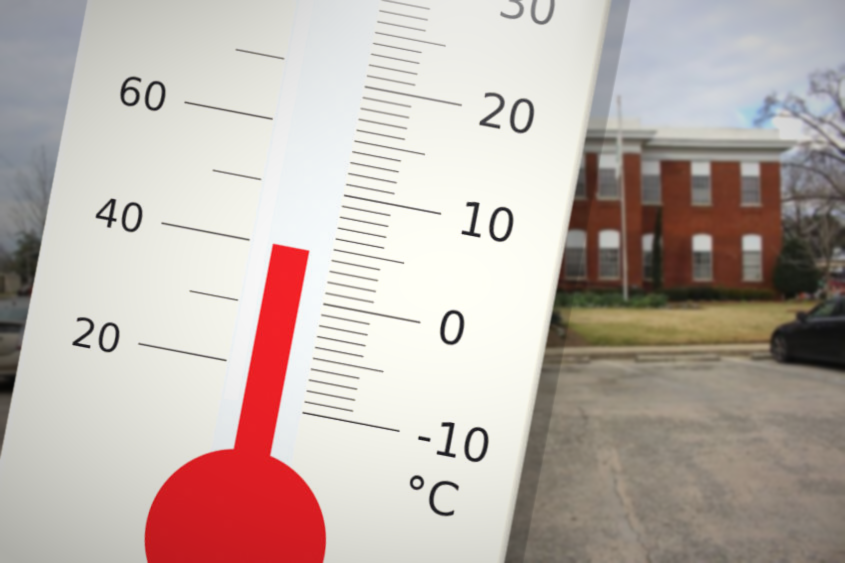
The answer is 4.5 °C
